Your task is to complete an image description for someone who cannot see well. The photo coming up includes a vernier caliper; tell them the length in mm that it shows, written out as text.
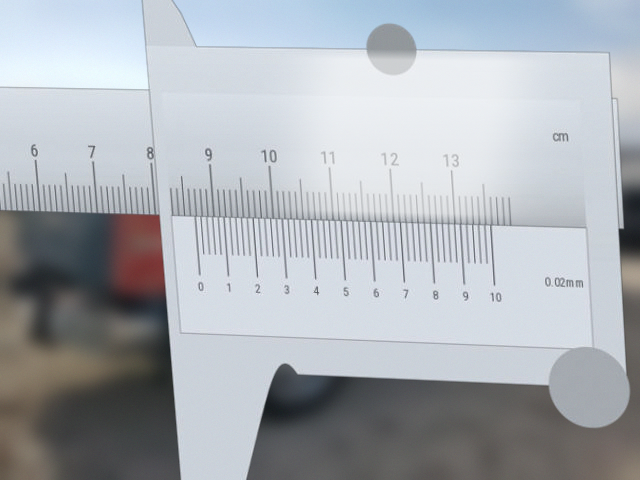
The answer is 86.8 mm
